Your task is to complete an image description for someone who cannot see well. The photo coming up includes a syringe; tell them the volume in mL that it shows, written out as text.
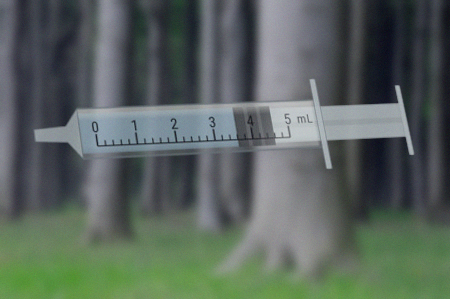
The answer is 3.6 mL
